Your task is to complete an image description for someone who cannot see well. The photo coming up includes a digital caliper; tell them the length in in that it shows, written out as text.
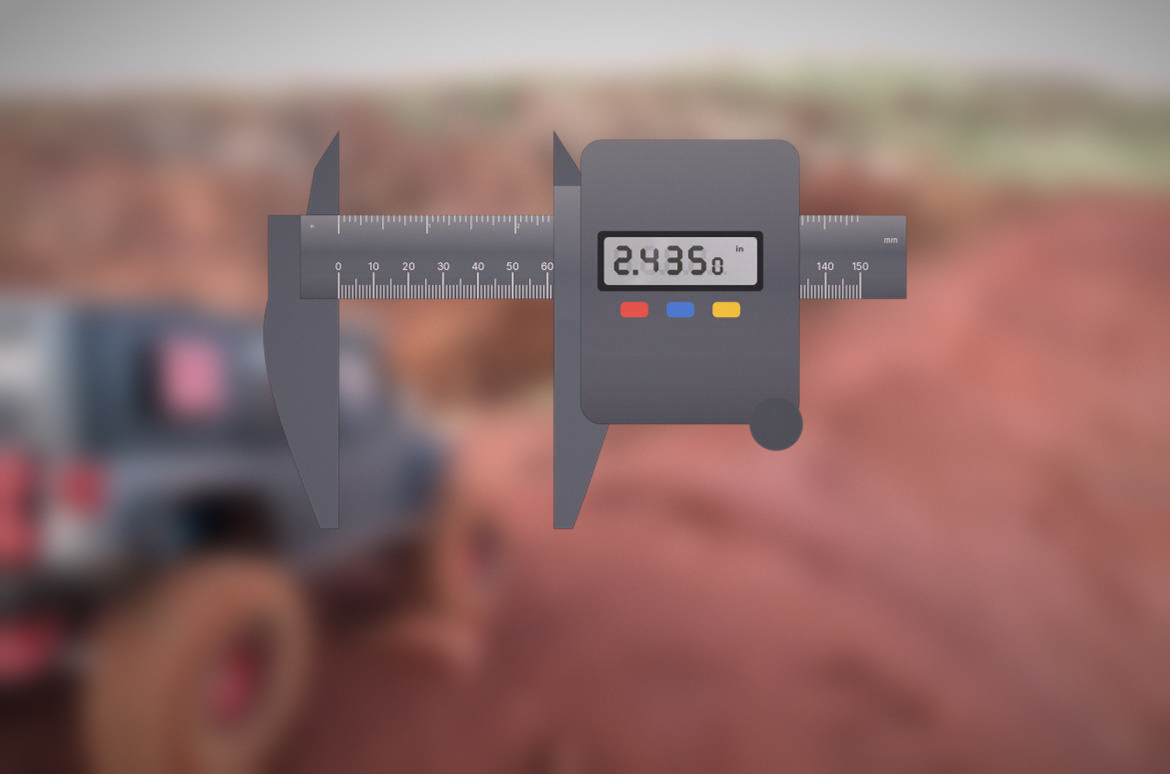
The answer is 2.4350 in
